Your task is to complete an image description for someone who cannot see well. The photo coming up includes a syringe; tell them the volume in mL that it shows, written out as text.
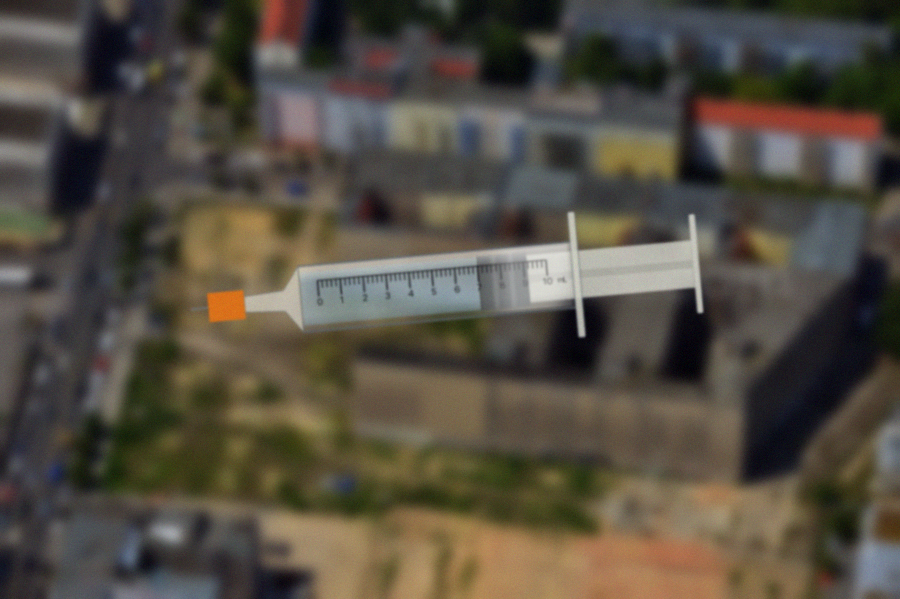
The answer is 7 mL
